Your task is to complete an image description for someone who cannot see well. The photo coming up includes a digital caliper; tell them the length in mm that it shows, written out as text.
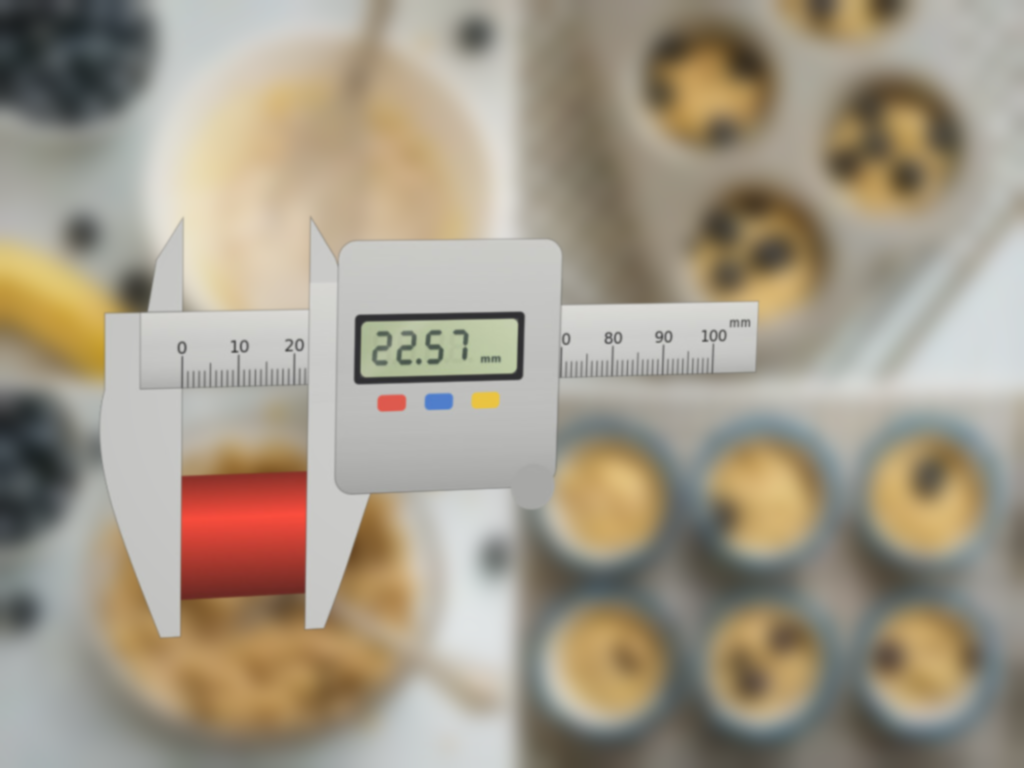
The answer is 22.57 mm
